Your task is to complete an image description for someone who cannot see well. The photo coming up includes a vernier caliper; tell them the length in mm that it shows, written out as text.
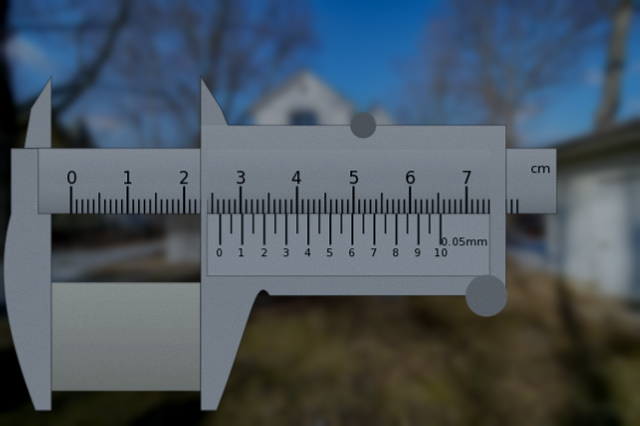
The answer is 26.4 mm
